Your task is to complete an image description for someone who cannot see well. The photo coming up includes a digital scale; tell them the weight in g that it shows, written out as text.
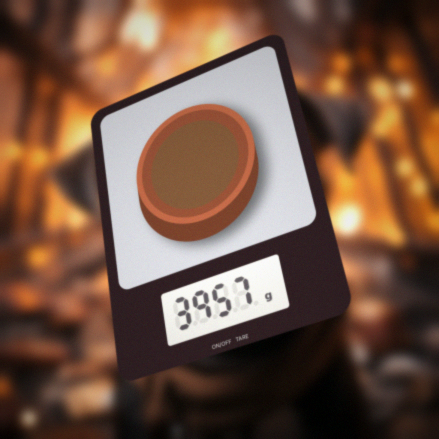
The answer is 3957 g
